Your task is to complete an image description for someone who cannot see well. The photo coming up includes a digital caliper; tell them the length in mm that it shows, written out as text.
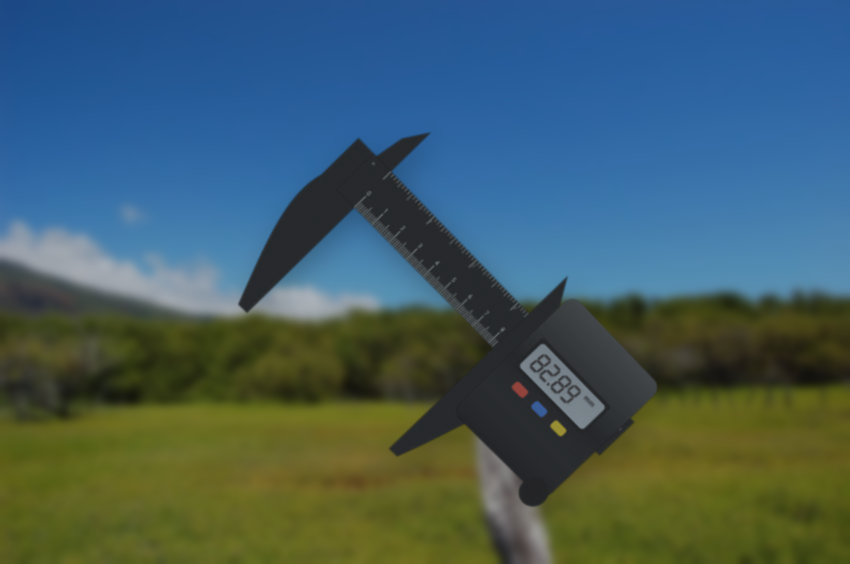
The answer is 82.89 mm
